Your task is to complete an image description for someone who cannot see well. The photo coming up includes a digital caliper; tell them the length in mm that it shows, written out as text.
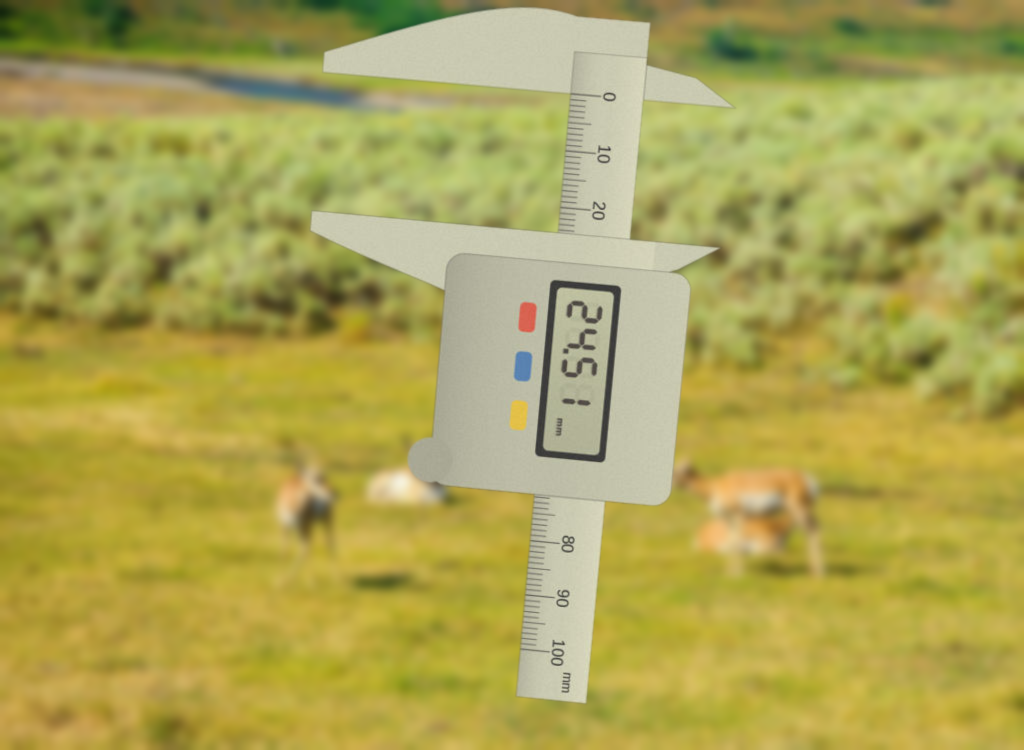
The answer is 24.51 mm
